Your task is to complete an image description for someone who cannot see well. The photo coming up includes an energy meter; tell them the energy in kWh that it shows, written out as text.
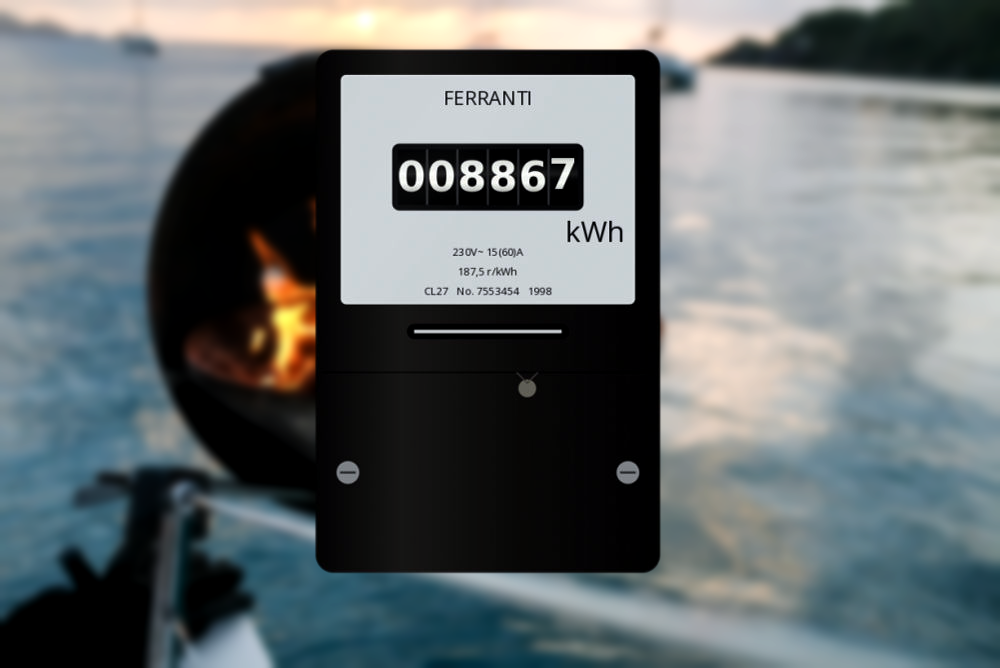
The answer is 8867 kWh
